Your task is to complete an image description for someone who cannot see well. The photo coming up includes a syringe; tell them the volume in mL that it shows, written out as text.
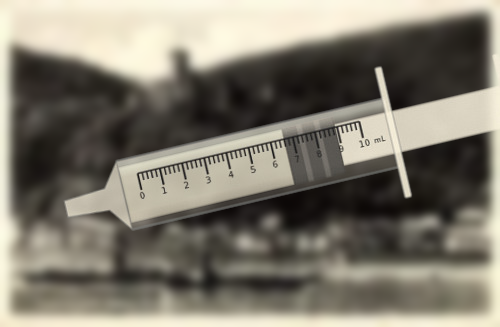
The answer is 6.6 mL
